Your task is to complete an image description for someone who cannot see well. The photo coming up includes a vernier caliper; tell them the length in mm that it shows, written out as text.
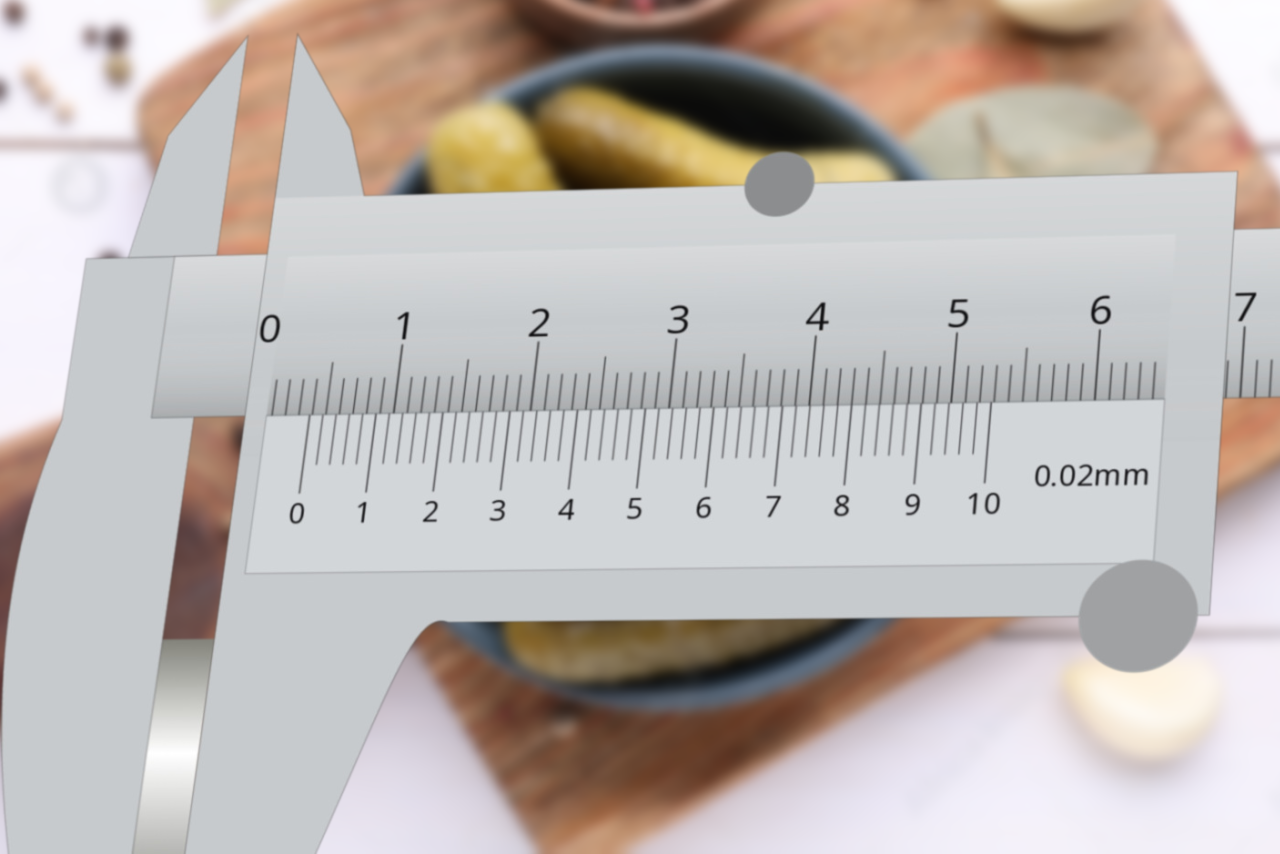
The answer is 3.8 mm
